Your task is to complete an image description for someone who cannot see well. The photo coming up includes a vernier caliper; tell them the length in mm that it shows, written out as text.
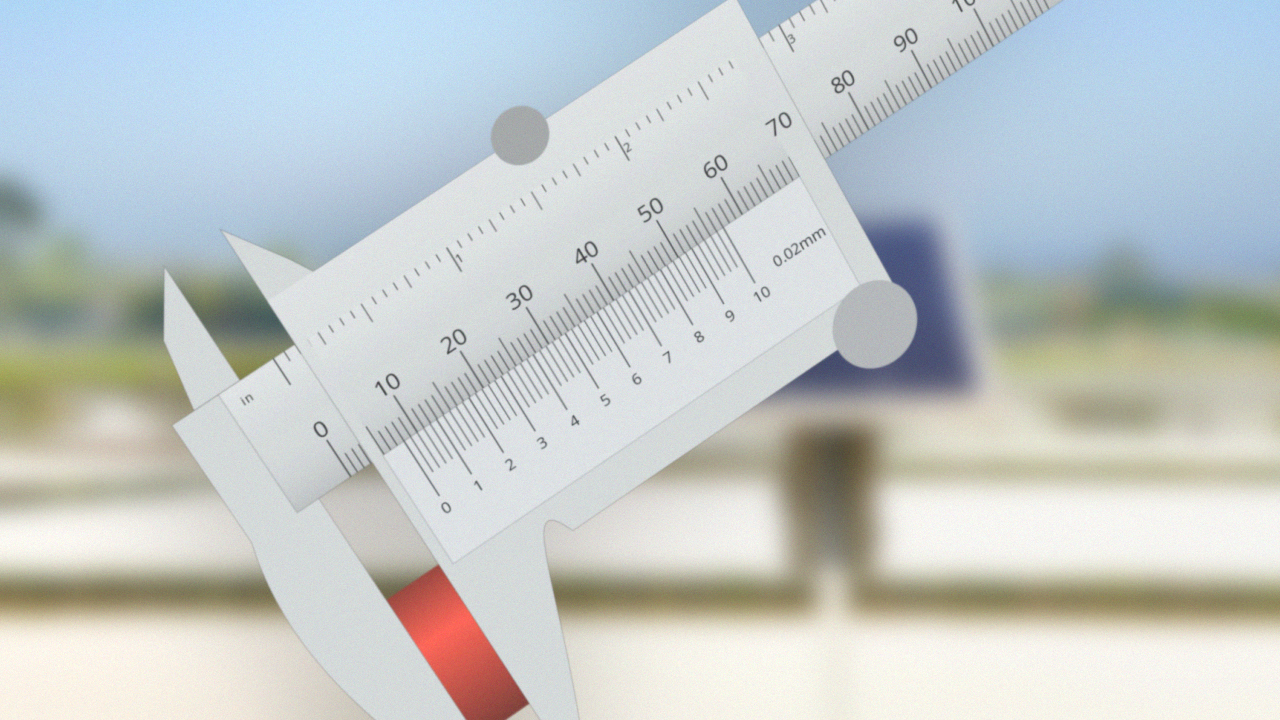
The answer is 8.0 mm
